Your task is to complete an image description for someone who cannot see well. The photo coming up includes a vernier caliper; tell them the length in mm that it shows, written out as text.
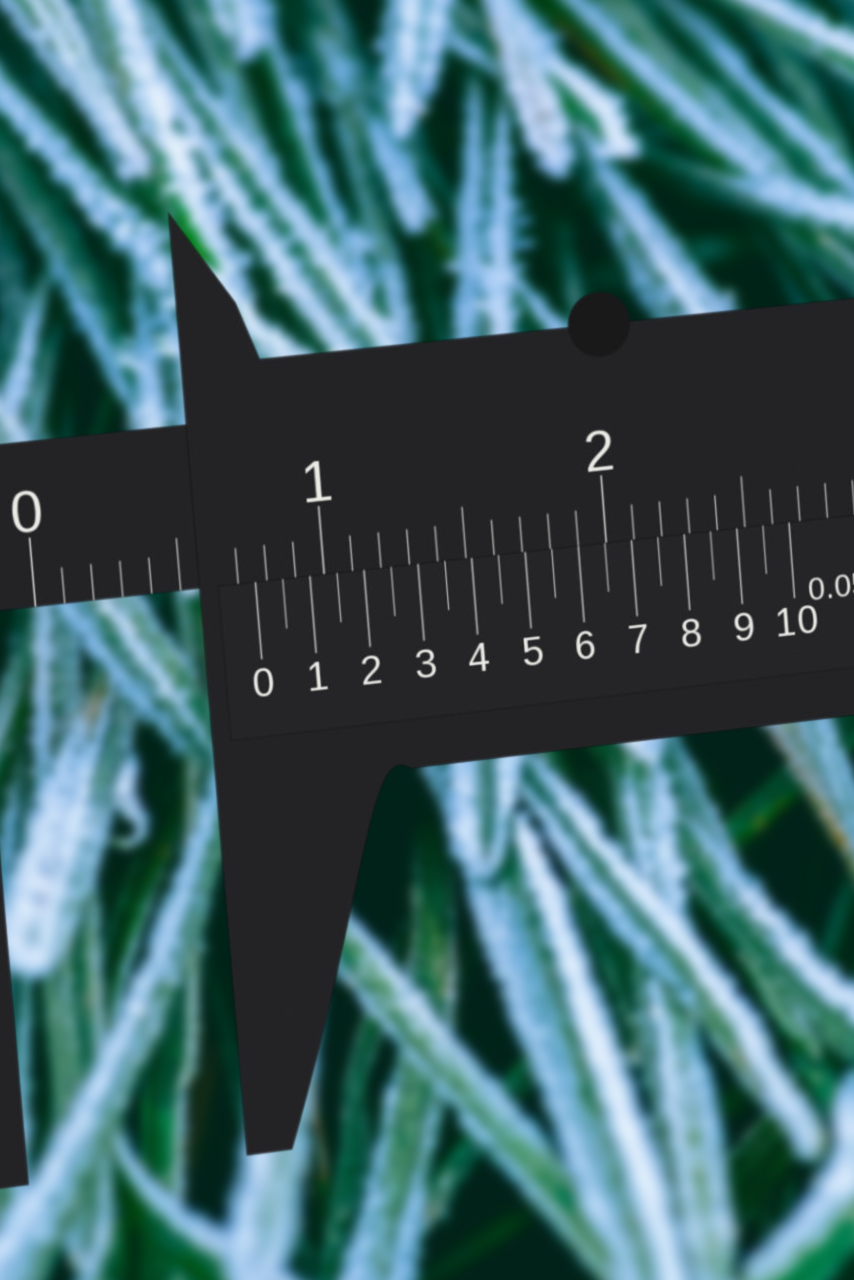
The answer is 7.60 mm
